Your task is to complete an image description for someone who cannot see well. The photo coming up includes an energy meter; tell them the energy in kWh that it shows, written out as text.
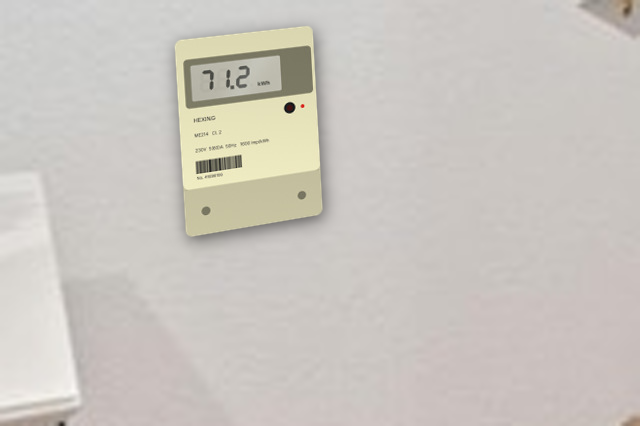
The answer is 71.2 kWh
